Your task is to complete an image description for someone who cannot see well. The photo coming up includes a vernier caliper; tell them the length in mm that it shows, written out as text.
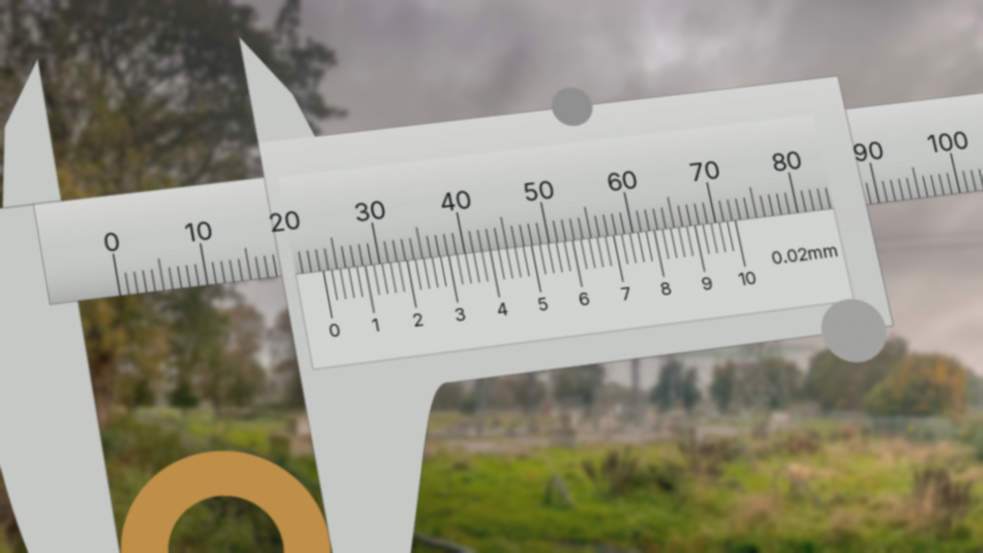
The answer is 23.4 mm
